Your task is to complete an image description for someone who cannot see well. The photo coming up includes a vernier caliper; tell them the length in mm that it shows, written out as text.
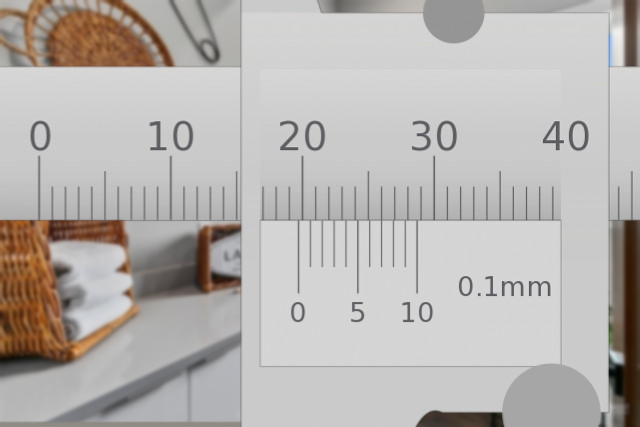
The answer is 19.7 mm
